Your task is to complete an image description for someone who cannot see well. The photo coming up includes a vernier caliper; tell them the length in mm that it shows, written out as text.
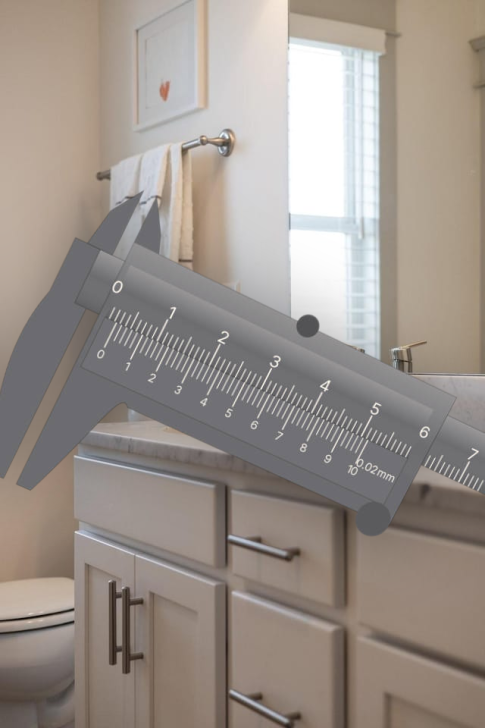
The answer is 2.4 mm
